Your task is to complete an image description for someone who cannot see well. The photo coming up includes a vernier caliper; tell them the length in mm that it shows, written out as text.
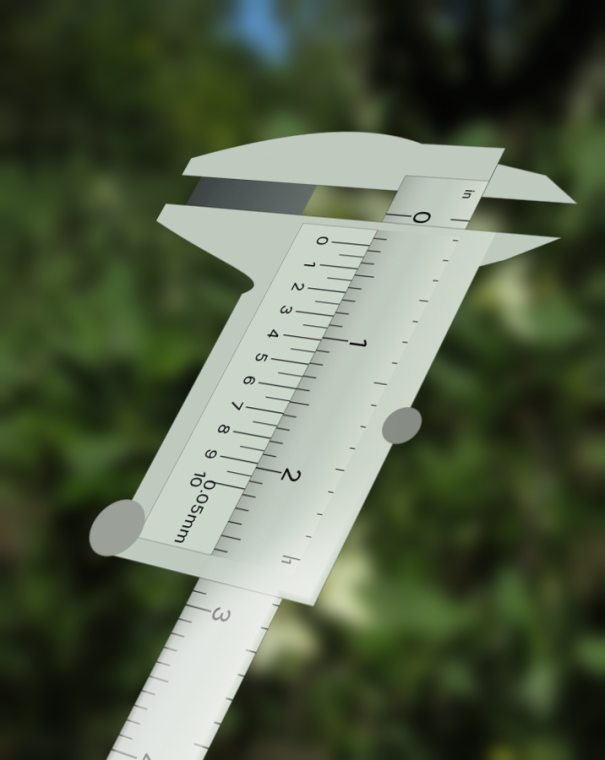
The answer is 2.6 mm
